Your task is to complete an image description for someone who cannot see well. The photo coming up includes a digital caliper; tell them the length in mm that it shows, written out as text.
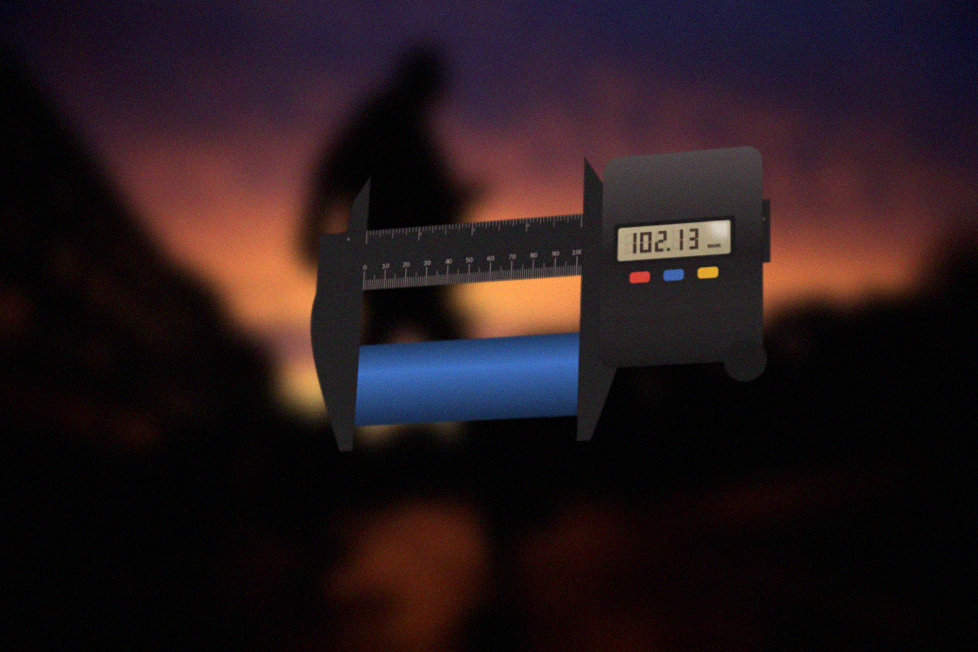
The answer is 102.13 mm
